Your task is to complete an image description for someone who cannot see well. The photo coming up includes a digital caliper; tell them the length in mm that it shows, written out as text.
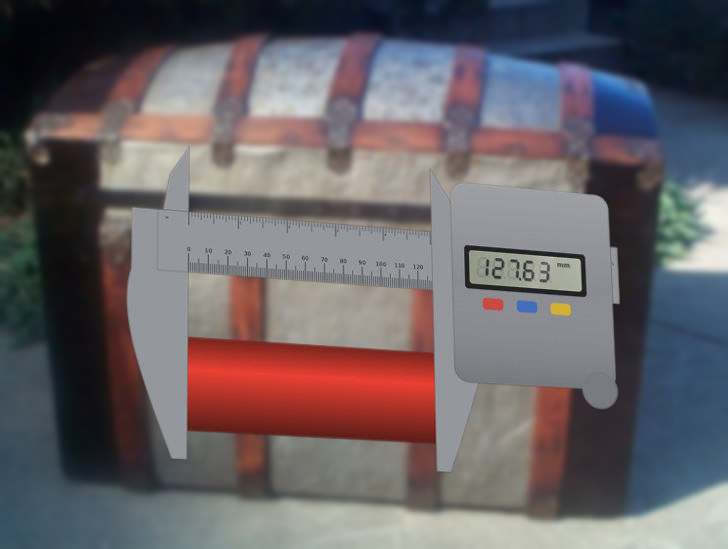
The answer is 127.63 mm
